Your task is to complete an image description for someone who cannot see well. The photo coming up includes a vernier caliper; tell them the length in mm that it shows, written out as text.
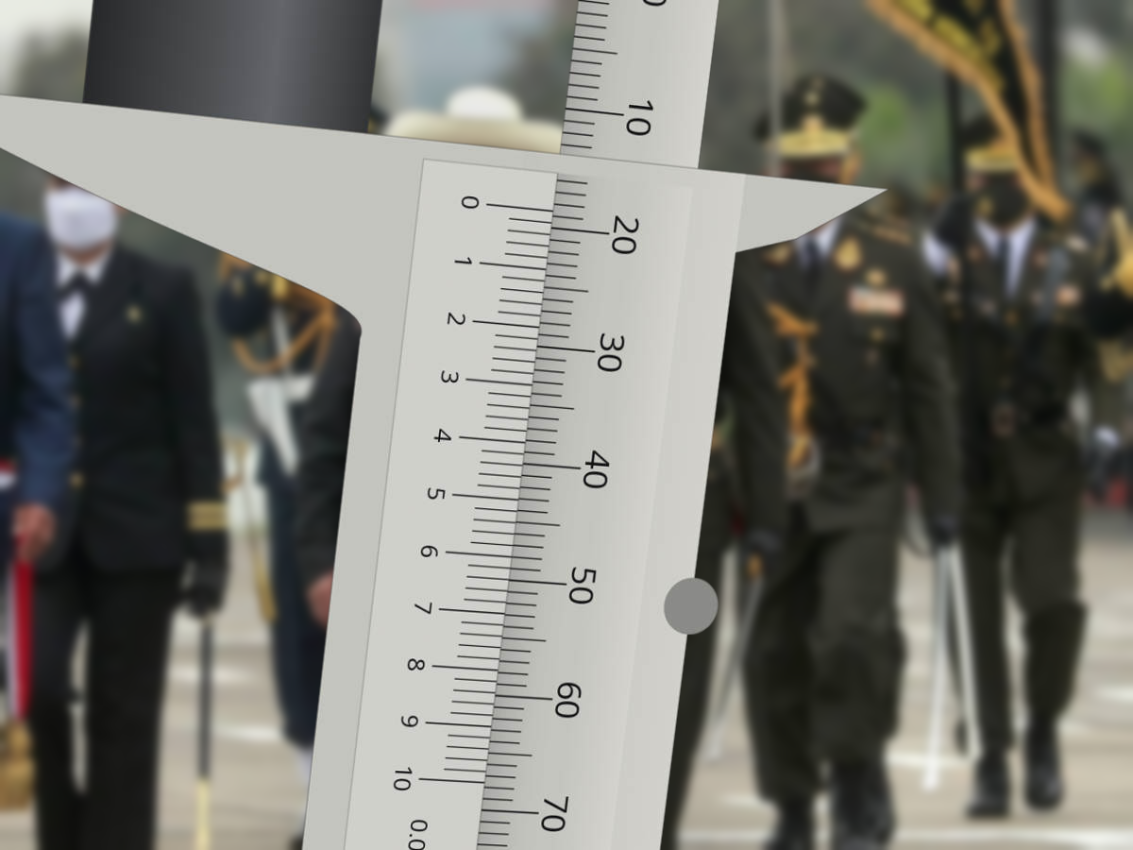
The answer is 18.6 mm
